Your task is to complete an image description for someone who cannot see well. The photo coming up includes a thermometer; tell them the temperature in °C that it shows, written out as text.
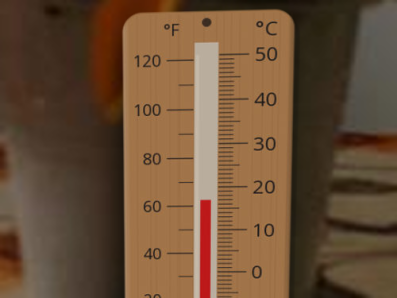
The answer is 17 °C
